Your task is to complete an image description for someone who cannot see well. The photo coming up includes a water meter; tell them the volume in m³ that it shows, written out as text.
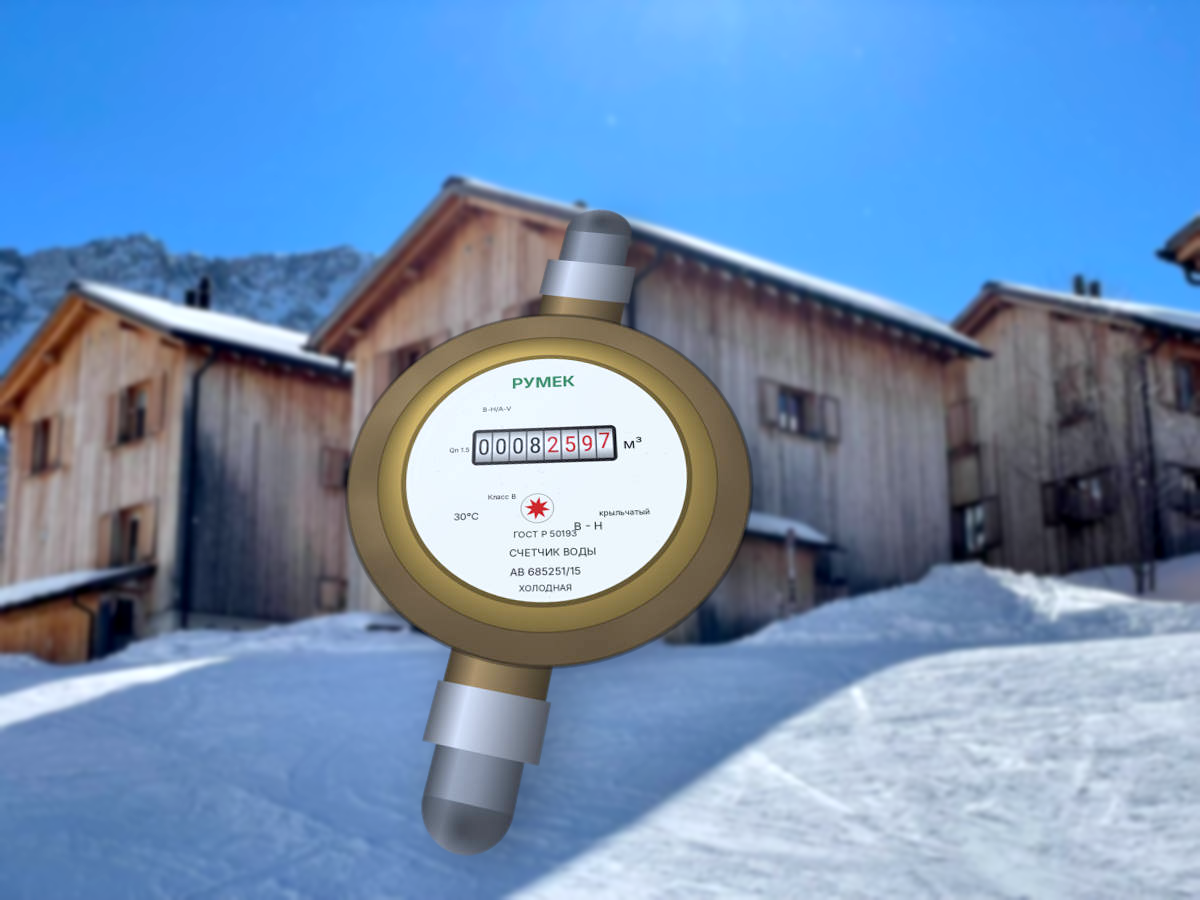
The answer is 8.2597 m³
